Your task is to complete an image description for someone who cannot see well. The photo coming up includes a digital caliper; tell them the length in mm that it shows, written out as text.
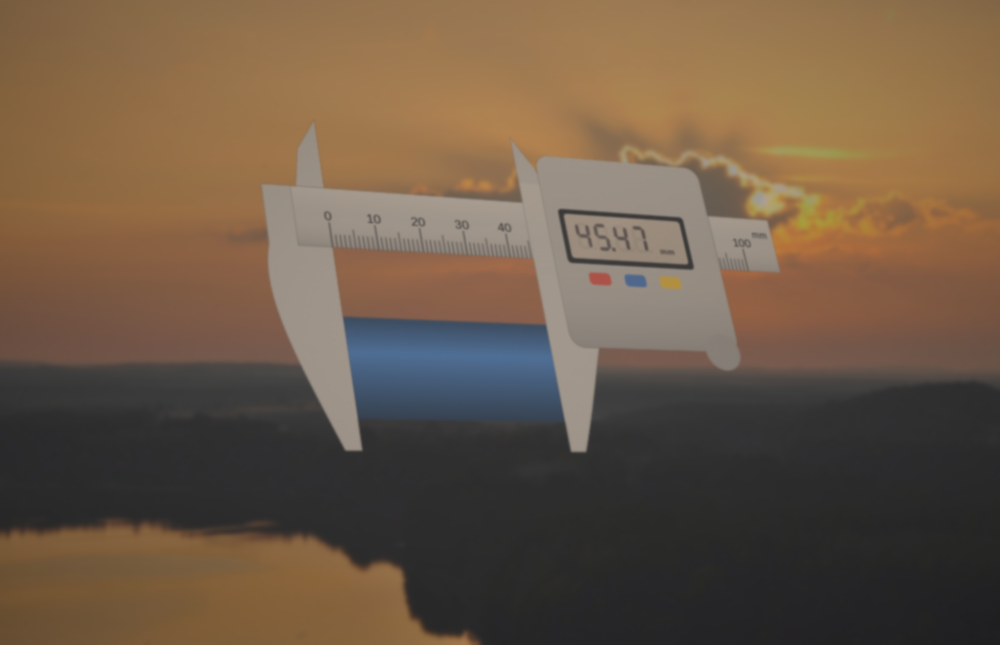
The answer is 45.47 mm
